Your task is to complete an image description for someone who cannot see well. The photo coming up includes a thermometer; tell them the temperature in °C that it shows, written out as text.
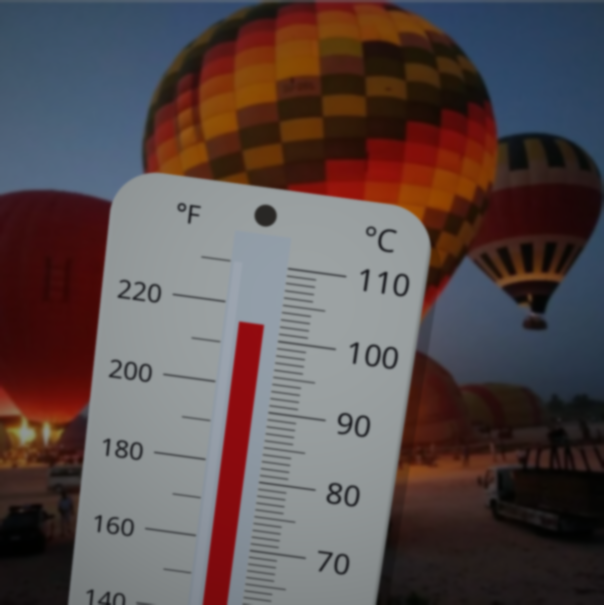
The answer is 102 °C
